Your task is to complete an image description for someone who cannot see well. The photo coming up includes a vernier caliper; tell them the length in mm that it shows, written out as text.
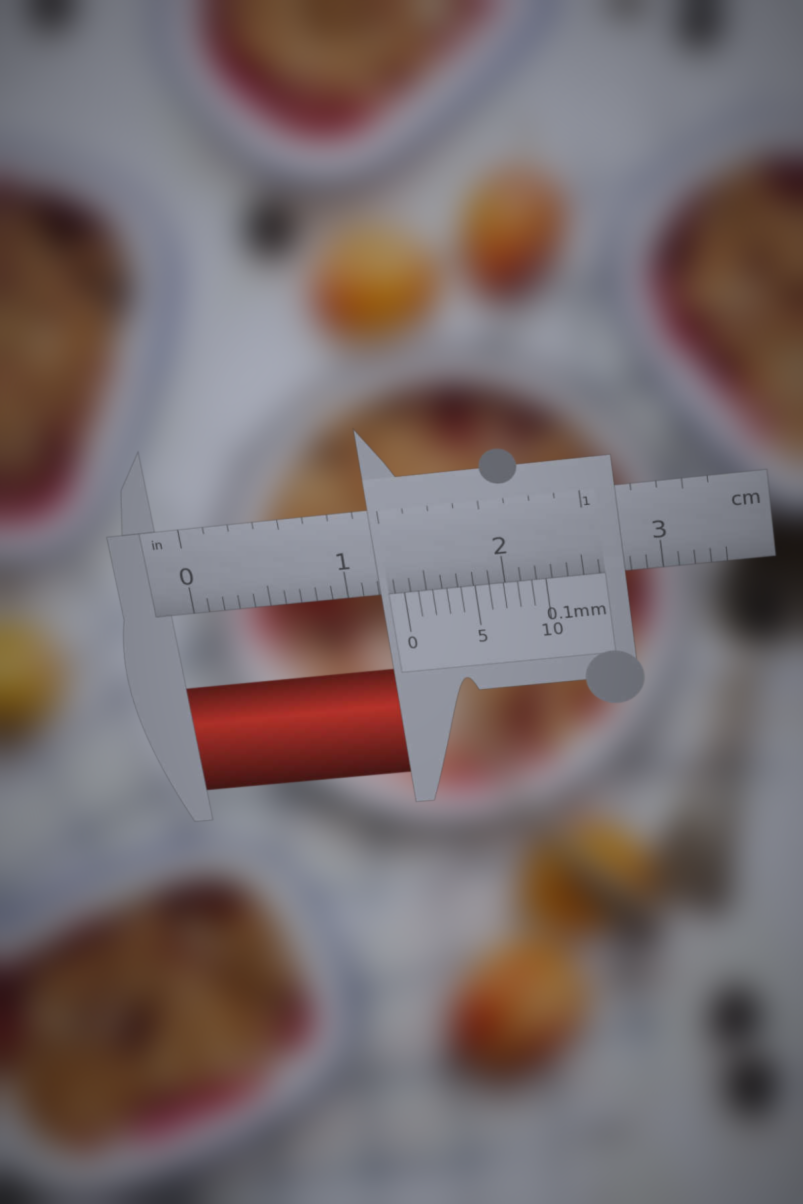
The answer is 13.6 mm
